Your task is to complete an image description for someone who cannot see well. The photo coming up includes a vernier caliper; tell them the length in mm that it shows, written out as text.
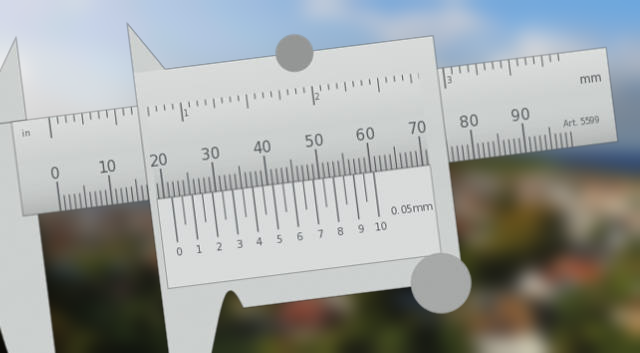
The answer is 21.5 mm
